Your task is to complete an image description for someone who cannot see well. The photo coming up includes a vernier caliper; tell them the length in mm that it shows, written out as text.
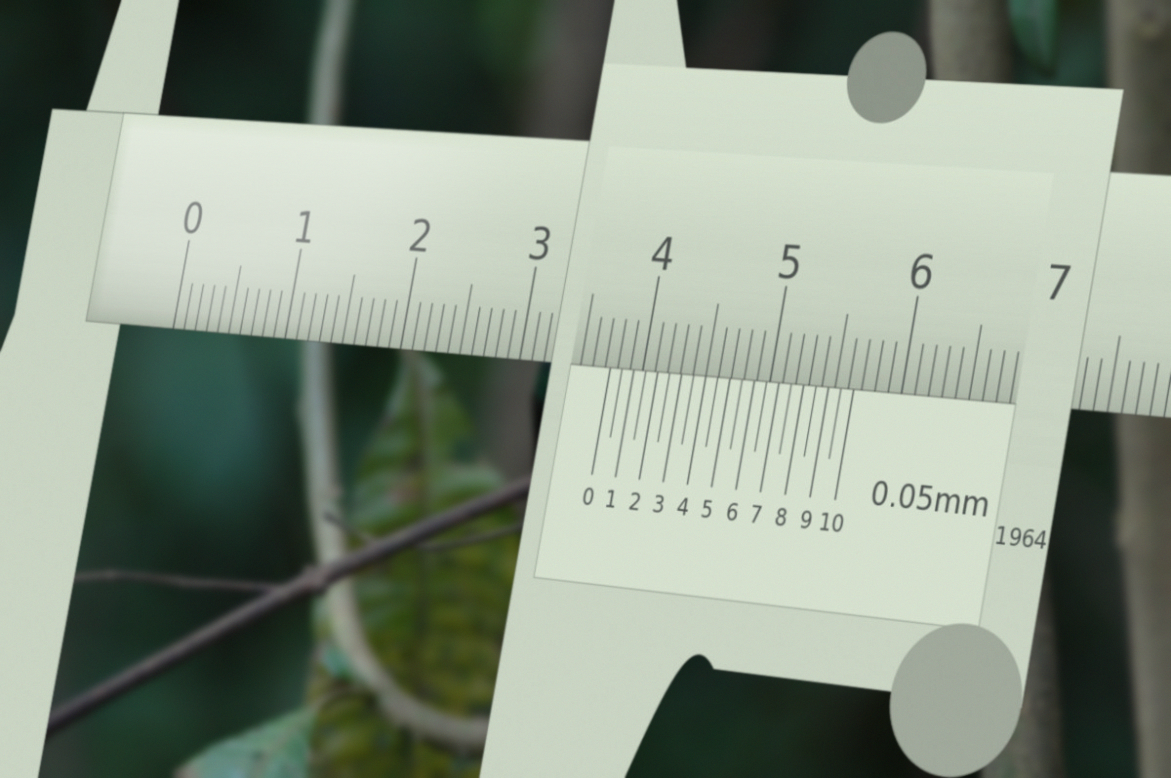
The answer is 37.4 mm
